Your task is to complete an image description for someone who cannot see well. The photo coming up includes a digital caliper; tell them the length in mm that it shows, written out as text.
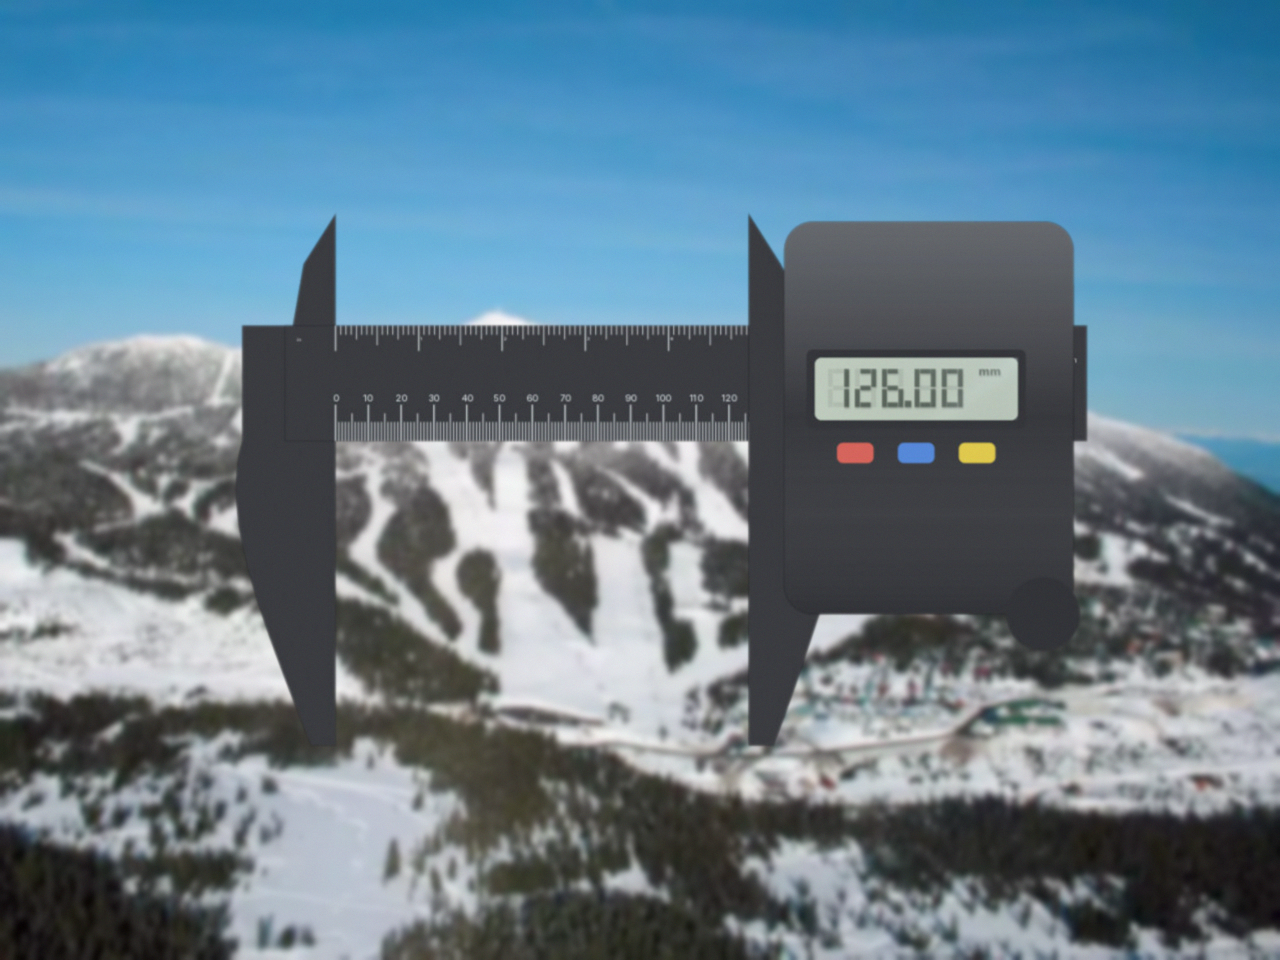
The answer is 126.00 mm
